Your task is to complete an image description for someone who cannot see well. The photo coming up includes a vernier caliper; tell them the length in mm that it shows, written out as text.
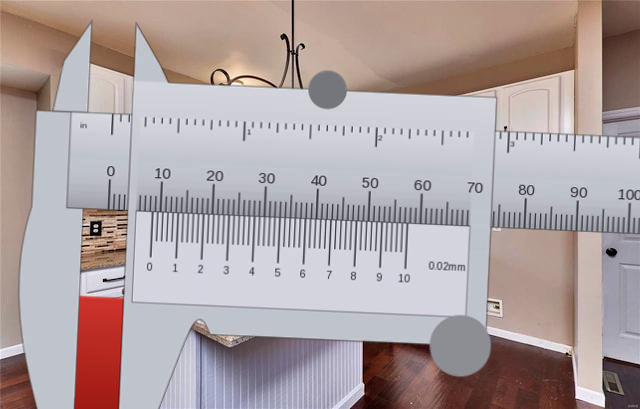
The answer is 8.5 mm
